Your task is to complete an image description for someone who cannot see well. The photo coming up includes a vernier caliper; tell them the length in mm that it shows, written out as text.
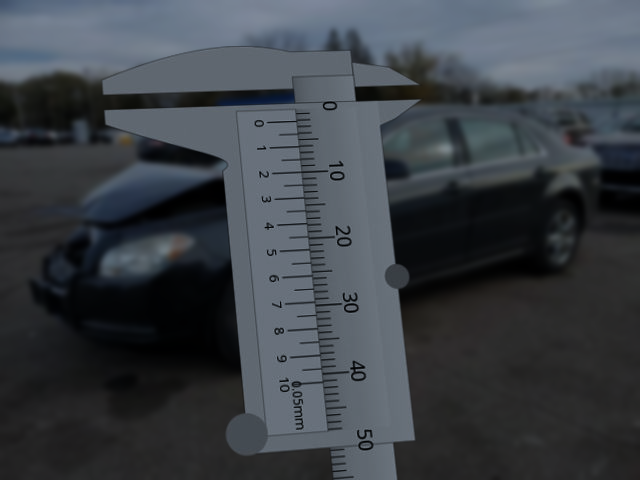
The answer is 2.2 mm
